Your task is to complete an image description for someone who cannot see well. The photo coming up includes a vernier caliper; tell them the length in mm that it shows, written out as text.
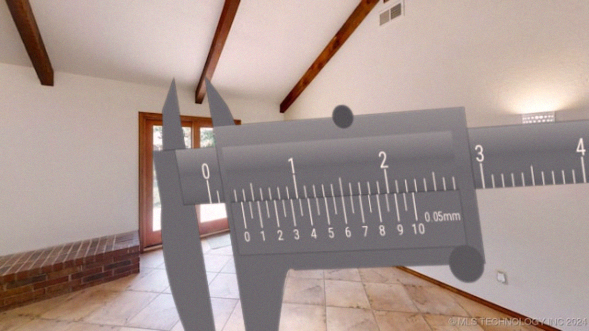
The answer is 3.6 mm
